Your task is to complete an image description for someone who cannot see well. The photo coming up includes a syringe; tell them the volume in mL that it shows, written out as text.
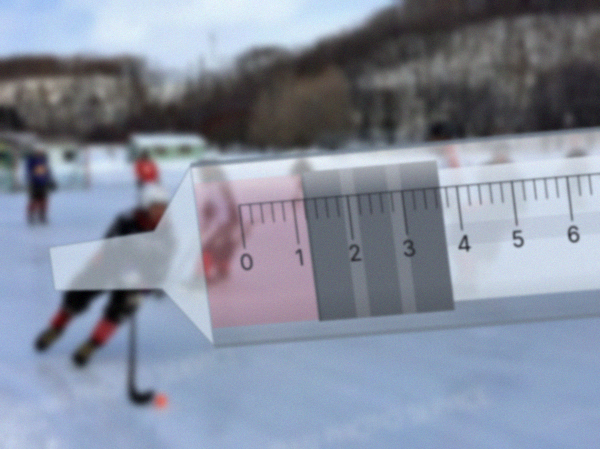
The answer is 1.2 mL
